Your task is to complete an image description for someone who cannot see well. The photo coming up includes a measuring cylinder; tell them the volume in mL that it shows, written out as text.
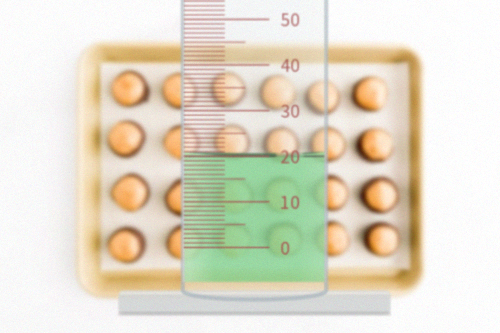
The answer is 20 mL
